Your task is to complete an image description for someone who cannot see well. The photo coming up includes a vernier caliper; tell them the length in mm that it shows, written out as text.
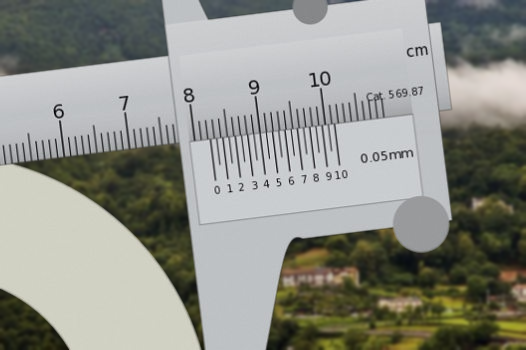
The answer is 82.4 mm
